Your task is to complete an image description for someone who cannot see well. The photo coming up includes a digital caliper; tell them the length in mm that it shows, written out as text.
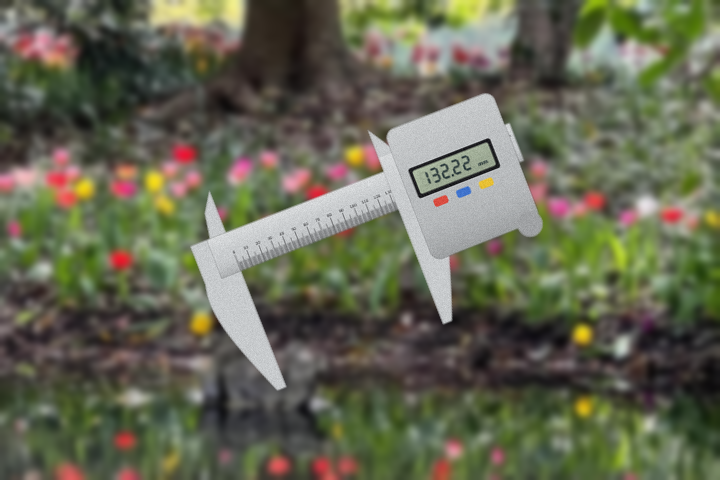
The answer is 132.22 mm
